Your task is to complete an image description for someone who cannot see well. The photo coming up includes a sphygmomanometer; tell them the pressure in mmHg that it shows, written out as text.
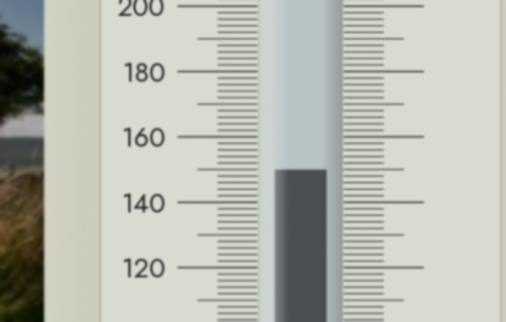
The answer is 150 mmHg
